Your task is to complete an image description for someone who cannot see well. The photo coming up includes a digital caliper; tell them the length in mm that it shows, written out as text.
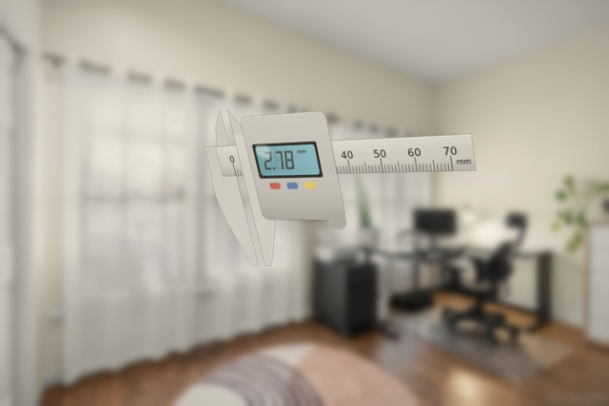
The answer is 2.78 mm
